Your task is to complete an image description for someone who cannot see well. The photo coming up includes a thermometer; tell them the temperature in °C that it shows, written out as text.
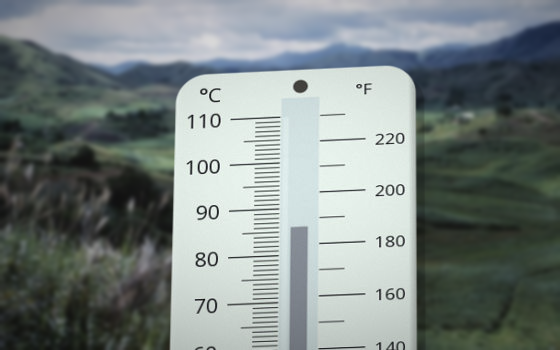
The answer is 86 °C
